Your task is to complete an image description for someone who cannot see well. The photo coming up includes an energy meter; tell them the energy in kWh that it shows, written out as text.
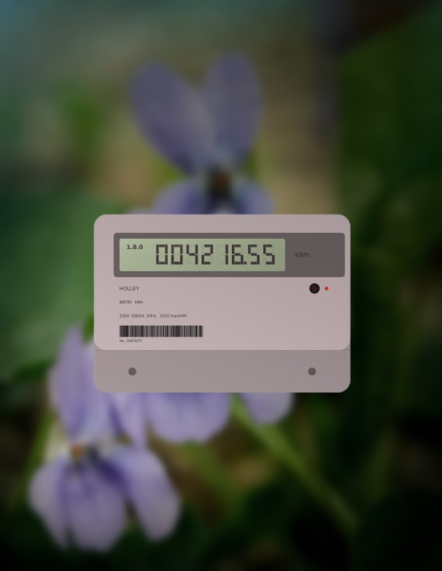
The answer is 4216.55 kWh
